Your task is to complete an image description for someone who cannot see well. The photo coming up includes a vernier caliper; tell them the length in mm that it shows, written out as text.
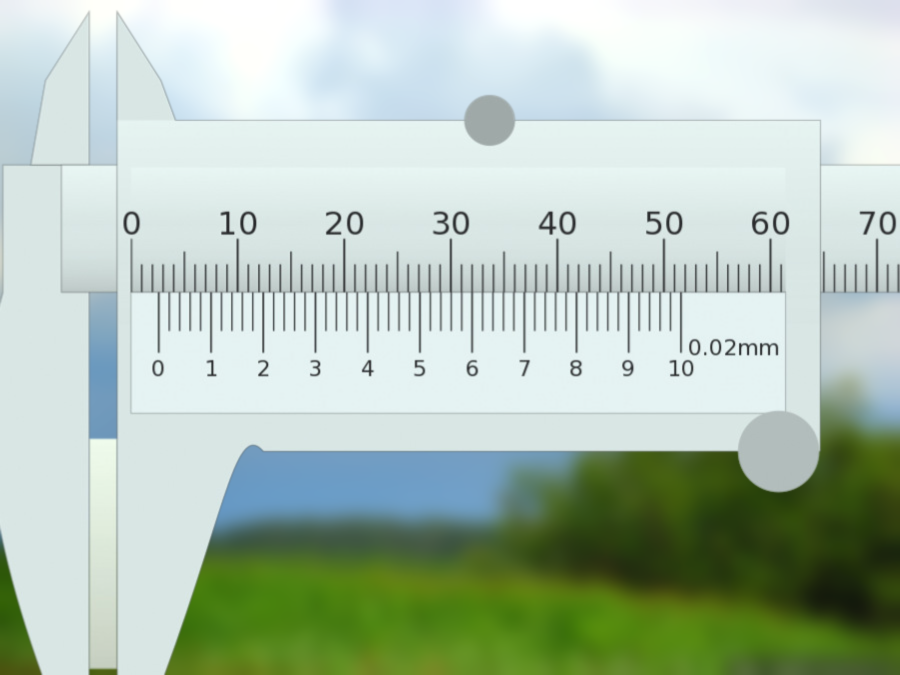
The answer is 2.6 mm
